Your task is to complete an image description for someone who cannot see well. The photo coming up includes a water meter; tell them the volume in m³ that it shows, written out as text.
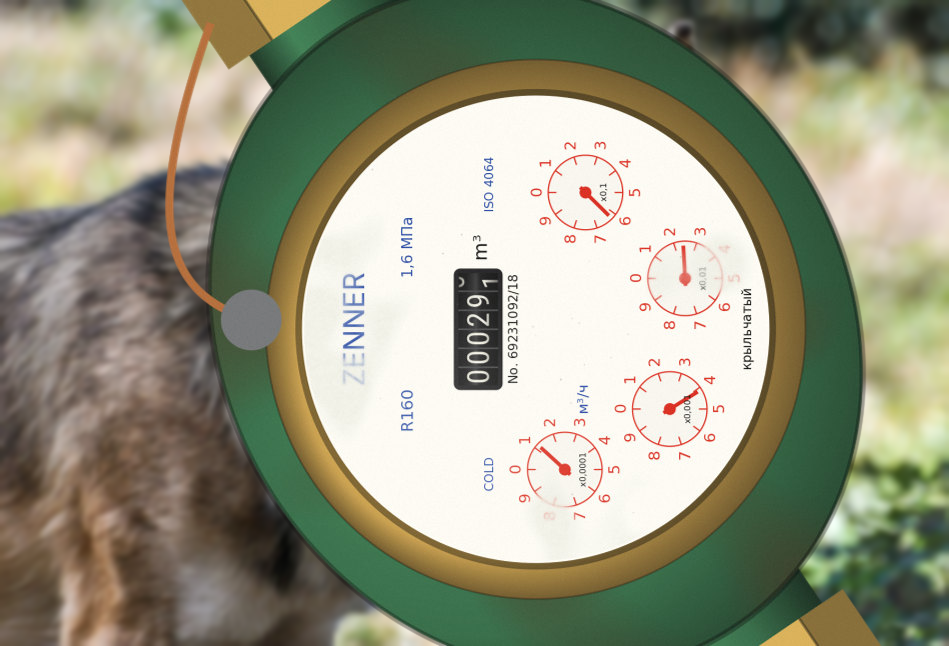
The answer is 290.6241 m³
